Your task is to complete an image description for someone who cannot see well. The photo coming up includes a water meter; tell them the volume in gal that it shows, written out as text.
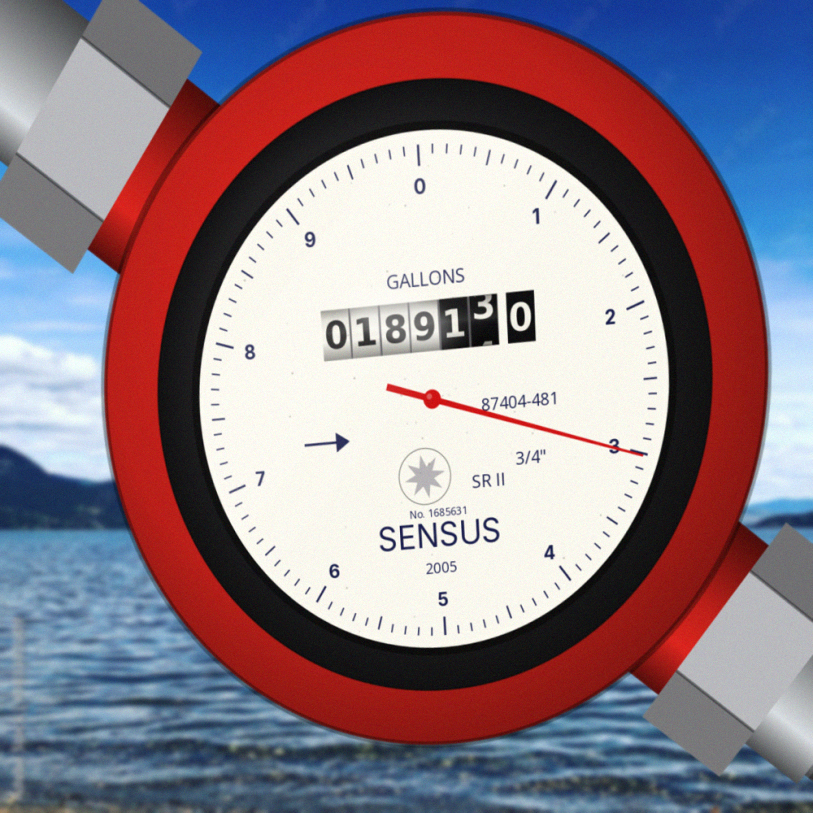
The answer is 189133.0 gal
